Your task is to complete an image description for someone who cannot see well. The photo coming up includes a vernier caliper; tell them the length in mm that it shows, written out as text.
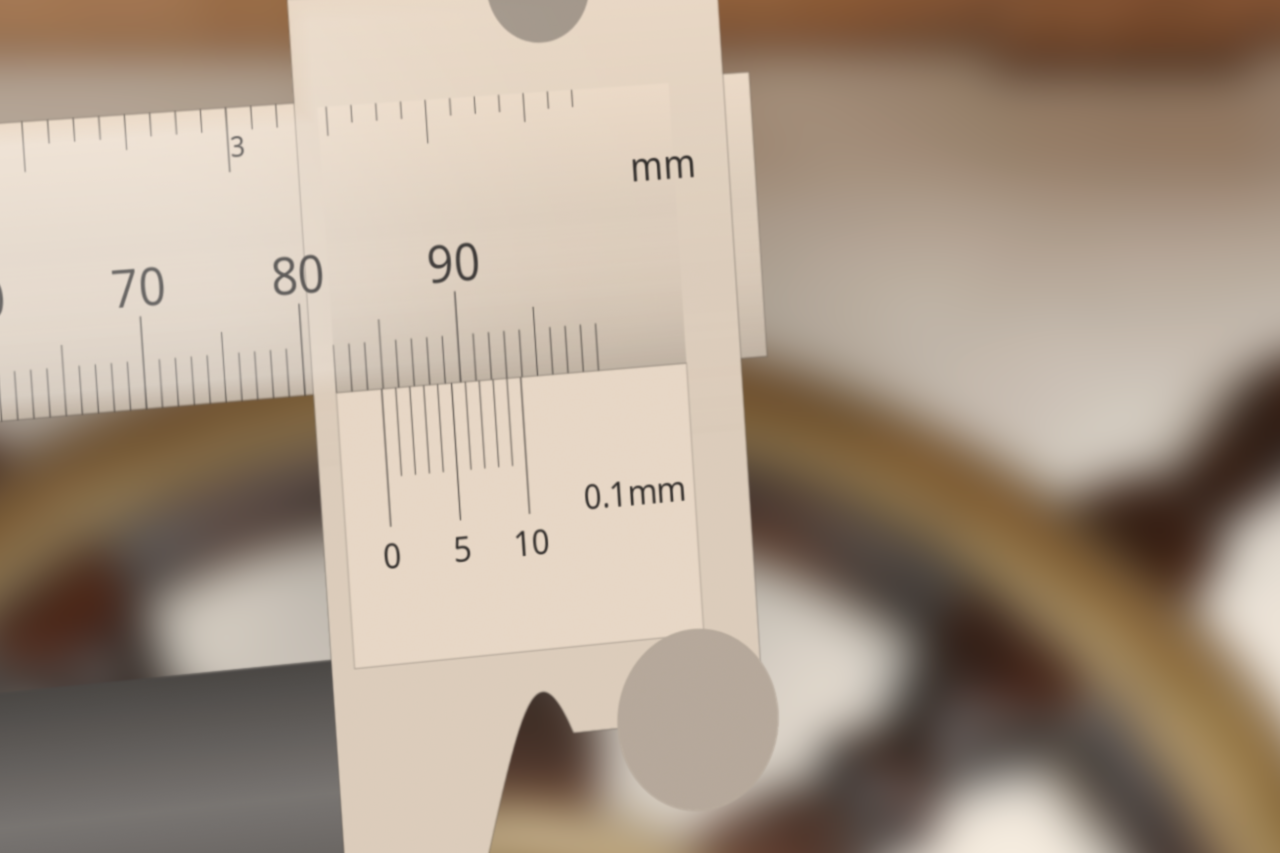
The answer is 84.9 mm
